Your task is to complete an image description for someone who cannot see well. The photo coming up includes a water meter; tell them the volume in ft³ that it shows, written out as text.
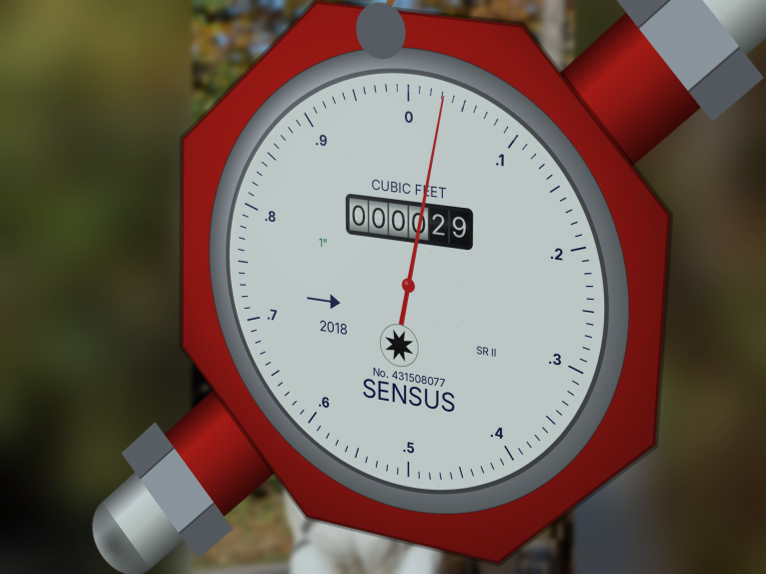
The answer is 29.03 ft³
